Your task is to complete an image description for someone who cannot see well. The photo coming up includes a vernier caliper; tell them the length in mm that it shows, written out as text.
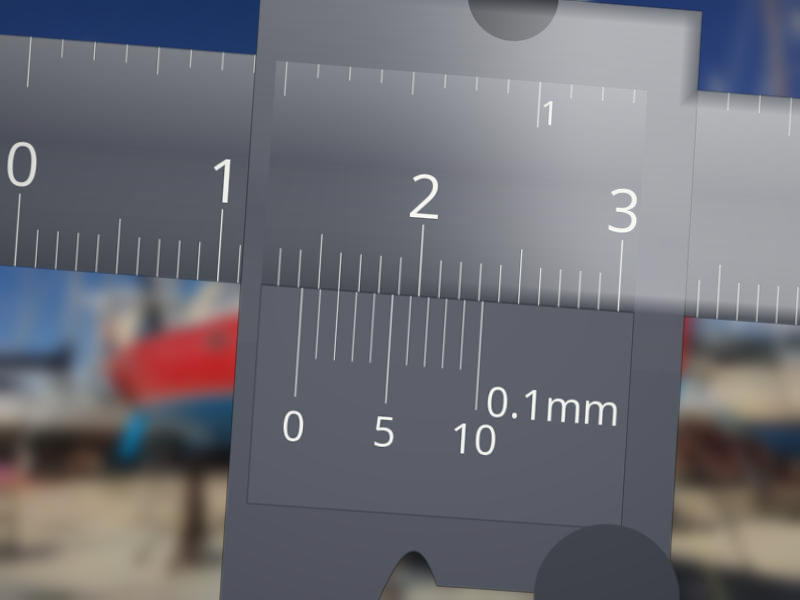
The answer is 14.2 mm
